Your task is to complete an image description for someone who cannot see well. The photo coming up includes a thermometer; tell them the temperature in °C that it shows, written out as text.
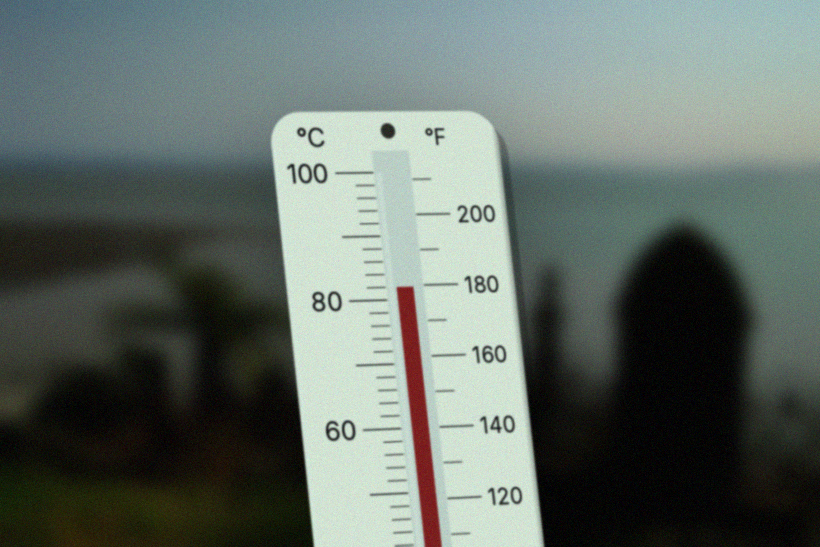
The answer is 82 °C
